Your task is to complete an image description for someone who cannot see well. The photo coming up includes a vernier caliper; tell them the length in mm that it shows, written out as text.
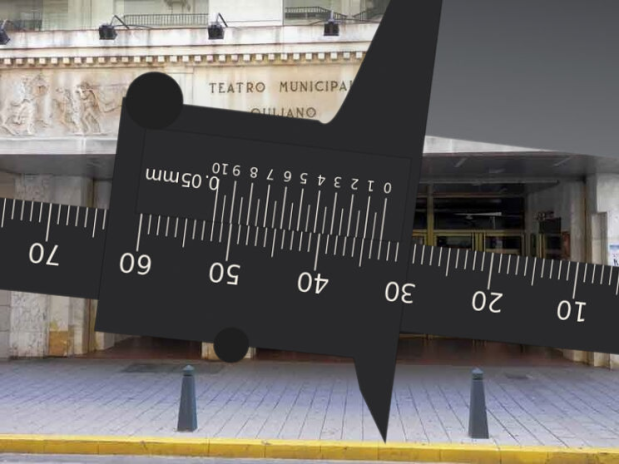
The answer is 33.0 mm
